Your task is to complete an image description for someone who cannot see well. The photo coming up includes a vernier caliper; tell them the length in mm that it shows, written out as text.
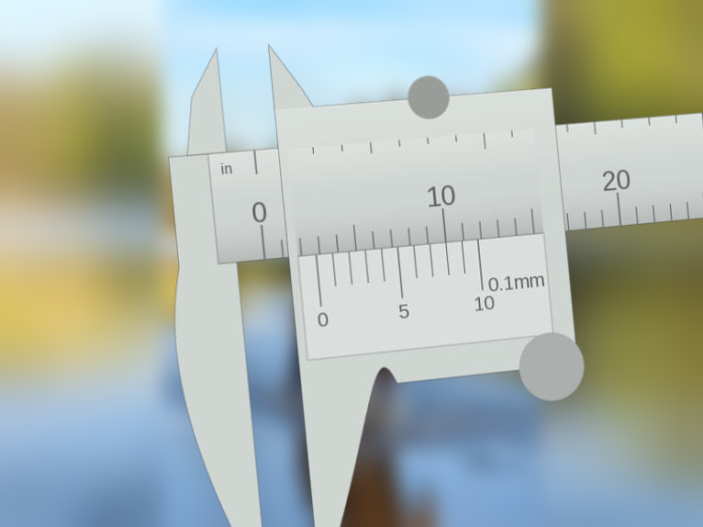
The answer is 2.8 mm
